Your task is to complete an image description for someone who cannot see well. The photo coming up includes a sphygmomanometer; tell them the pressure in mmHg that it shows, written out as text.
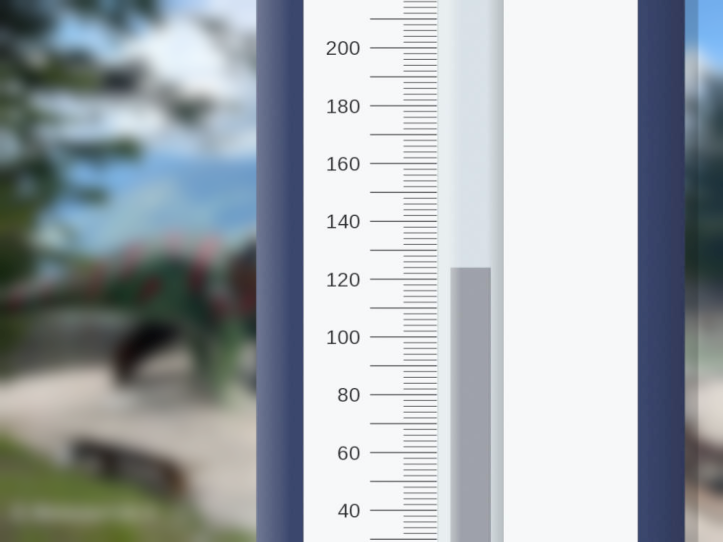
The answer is 124 mmHg
